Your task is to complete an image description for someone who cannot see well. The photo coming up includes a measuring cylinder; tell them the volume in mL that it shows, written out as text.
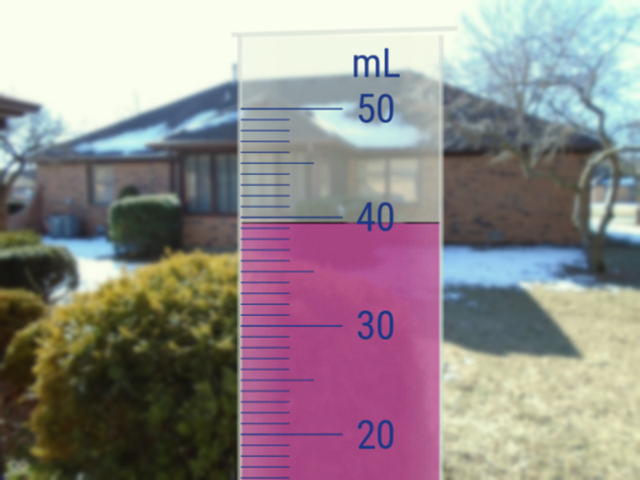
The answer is 39.5 mL
